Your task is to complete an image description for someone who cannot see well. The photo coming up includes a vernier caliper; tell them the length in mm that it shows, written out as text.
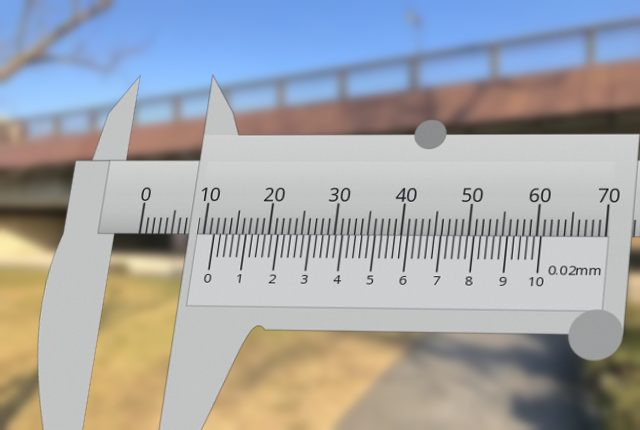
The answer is 11.6 mm
